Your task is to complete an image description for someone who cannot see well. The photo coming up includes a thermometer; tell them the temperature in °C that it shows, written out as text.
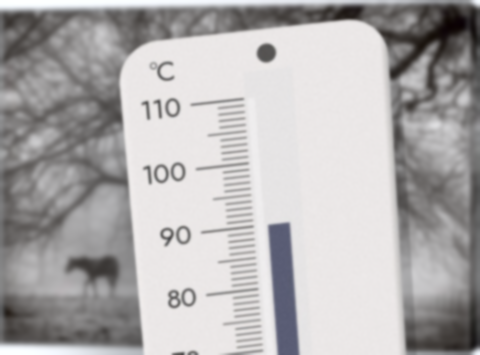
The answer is 90 °C
